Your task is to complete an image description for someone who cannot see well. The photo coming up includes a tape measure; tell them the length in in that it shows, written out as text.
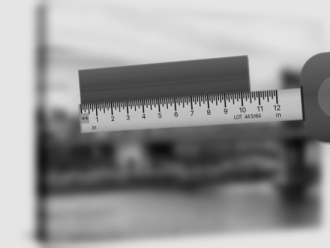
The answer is 10.5 in
